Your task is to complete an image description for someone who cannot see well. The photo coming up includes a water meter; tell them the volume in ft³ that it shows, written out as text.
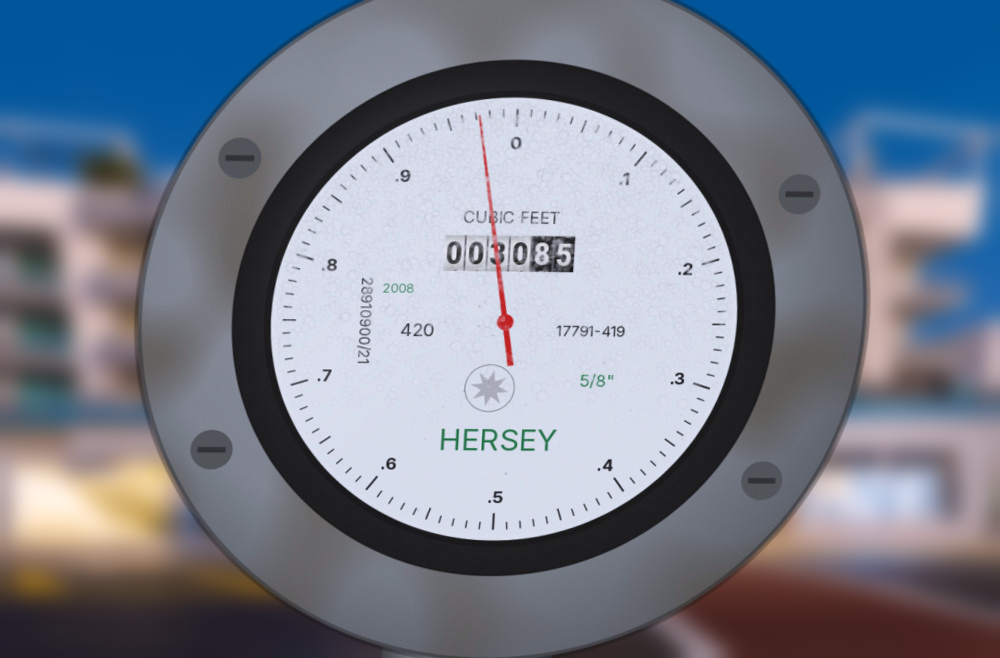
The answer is 3084.97 ft³
